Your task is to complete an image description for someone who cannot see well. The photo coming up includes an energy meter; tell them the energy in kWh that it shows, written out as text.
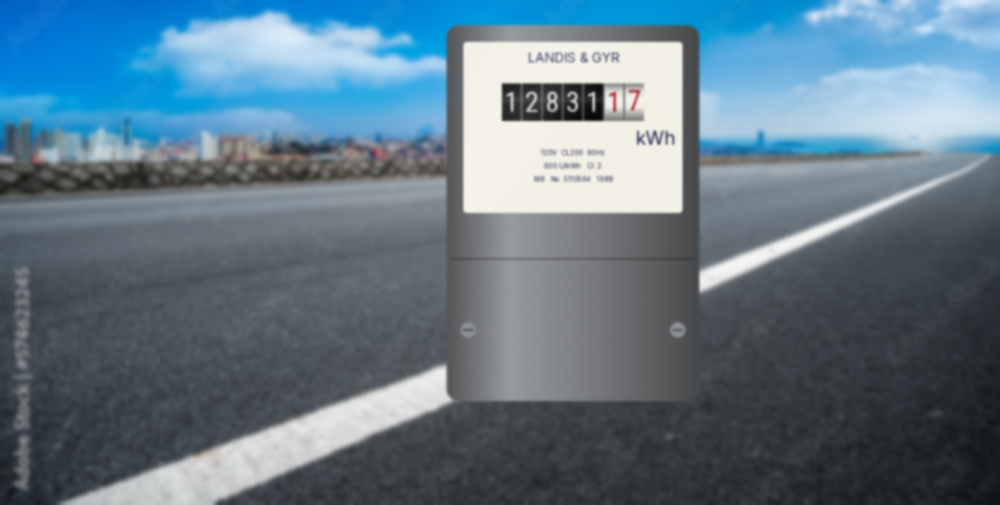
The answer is 12831.17 kWh
